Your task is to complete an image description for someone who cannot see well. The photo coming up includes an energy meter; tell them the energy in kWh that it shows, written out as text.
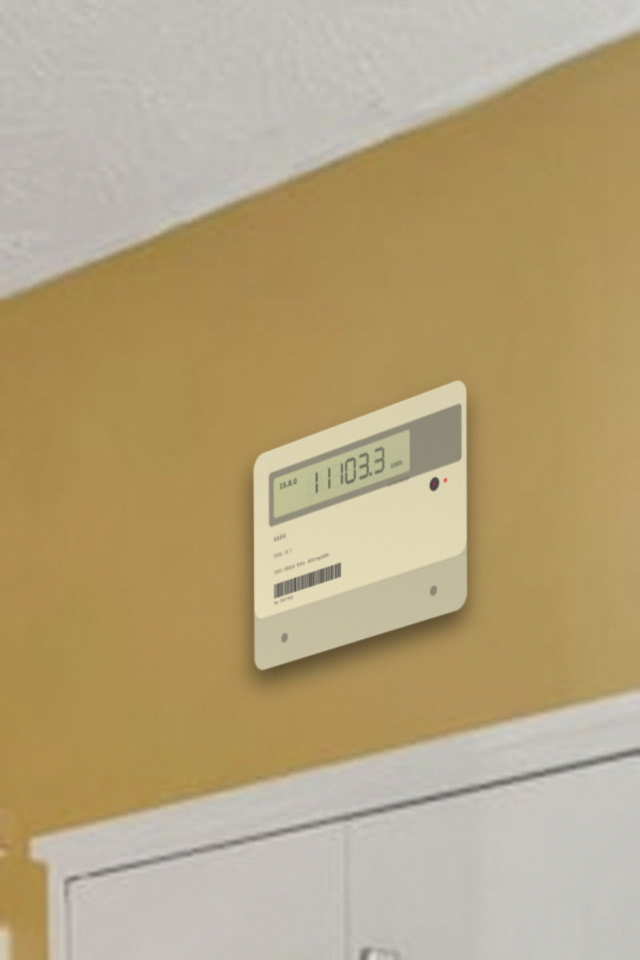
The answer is 11103.3 kWh
